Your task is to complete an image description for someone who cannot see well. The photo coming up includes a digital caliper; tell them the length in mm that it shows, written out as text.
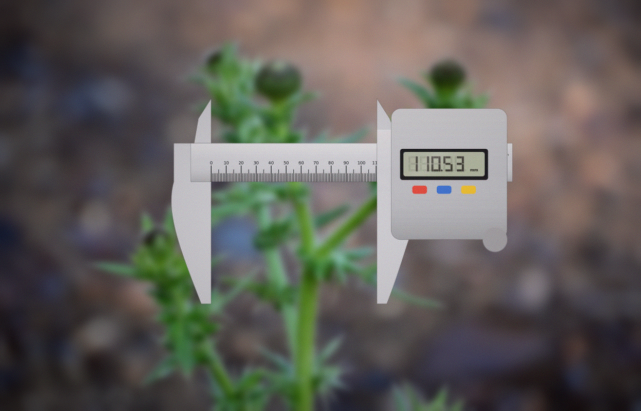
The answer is 110.53 mm
